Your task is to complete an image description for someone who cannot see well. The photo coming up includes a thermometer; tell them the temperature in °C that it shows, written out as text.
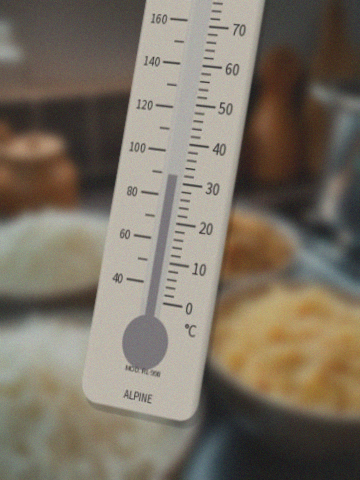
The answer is 32 °C
